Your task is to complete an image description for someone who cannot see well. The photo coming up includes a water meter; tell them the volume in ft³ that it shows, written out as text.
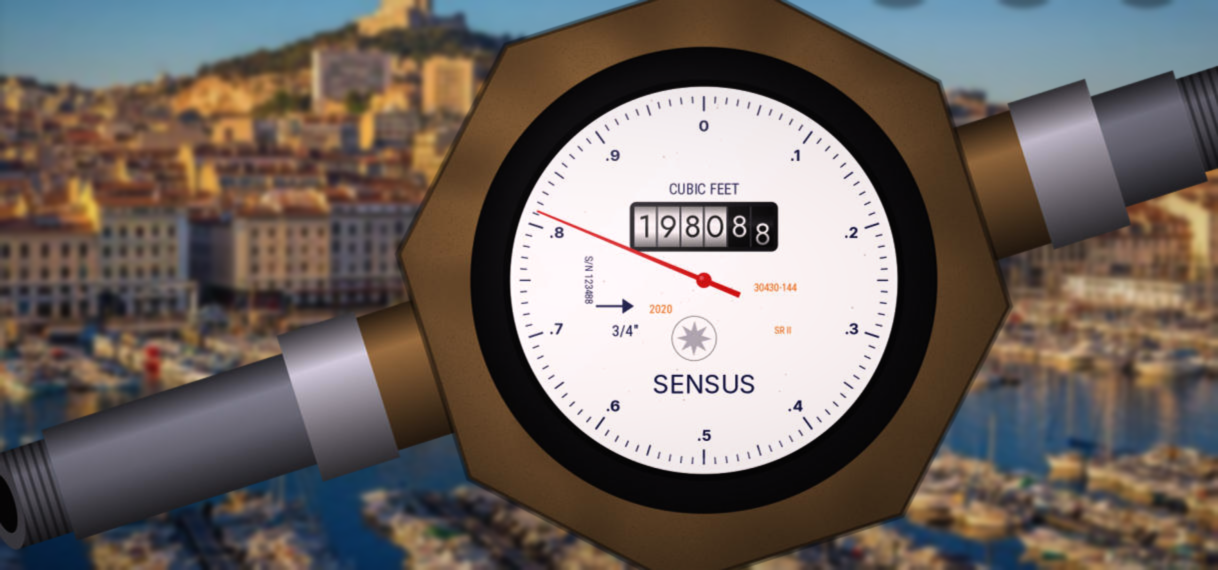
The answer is 198087.81 ft³
